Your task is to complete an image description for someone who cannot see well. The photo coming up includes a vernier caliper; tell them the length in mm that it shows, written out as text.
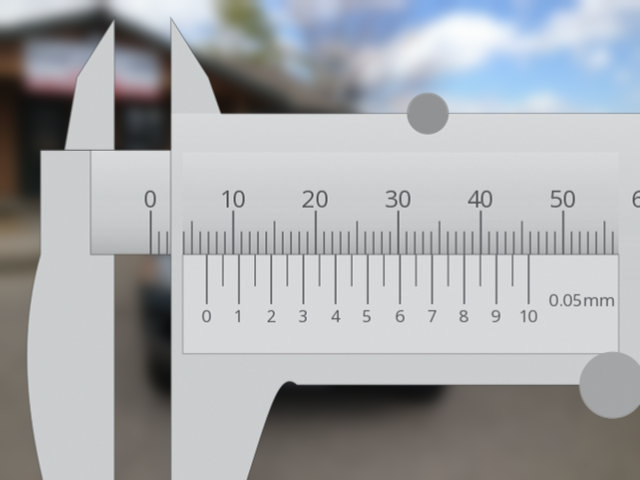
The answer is 6.8 mm
